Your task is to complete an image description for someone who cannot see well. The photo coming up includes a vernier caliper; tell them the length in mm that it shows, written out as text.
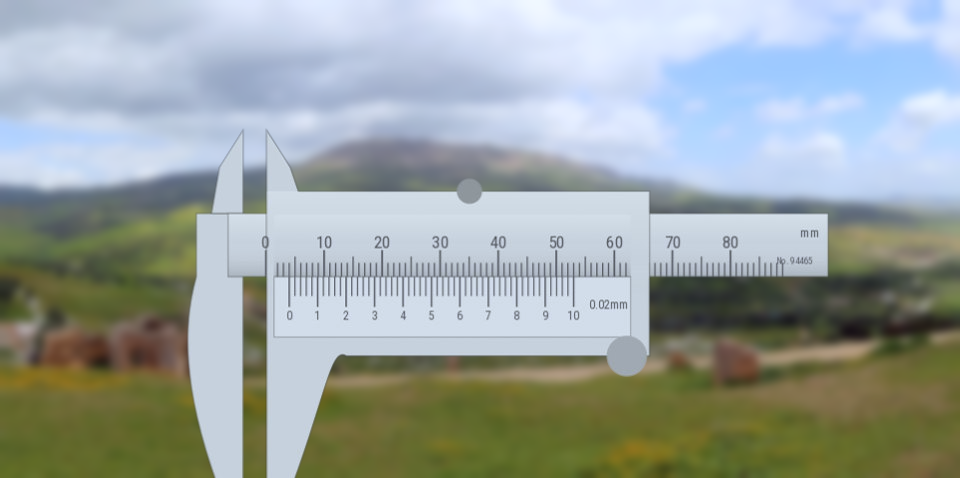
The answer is 4.0 mm
